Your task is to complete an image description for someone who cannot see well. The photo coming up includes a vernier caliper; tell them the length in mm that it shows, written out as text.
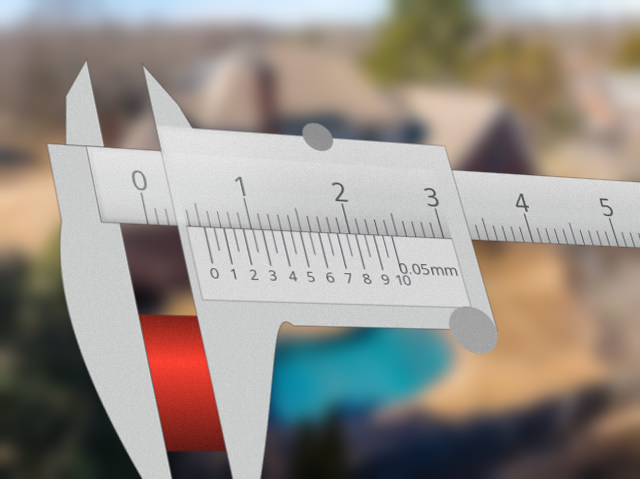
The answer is 5.4 mm
